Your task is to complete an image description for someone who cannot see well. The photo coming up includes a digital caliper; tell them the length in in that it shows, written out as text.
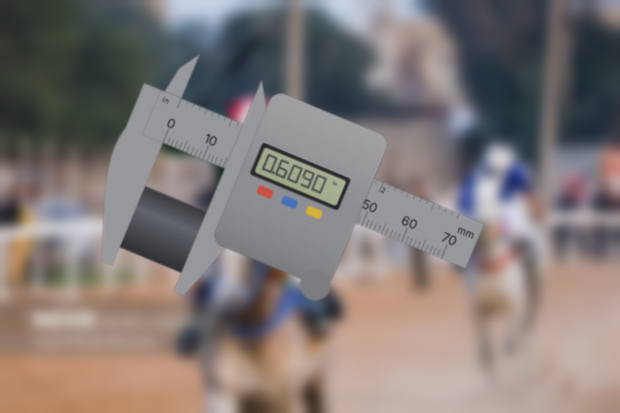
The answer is 0.6090 in
